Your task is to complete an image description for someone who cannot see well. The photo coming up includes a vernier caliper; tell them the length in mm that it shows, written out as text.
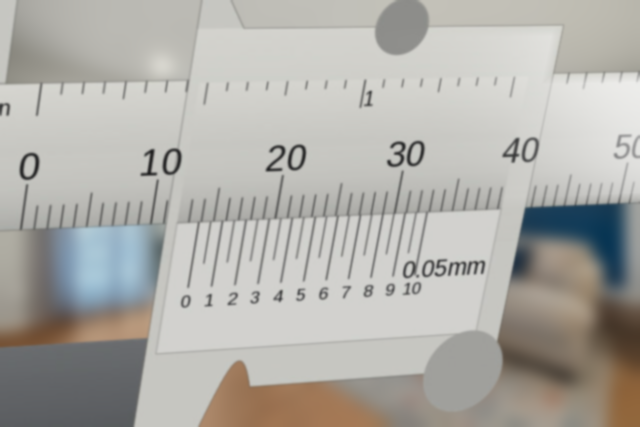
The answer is 13.8 mm
